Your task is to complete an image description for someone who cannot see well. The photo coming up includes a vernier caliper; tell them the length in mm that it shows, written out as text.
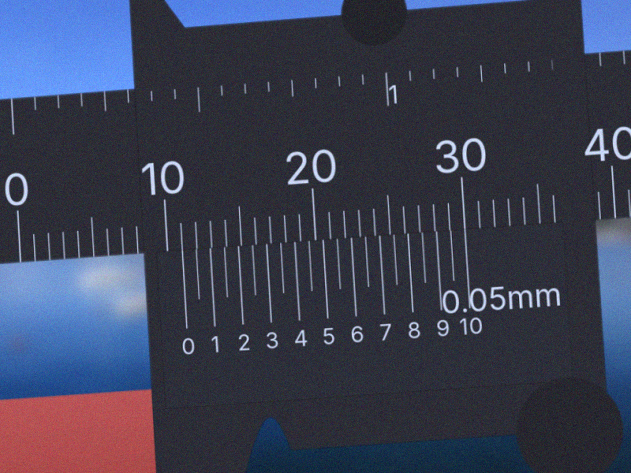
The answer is 11.0 mm
